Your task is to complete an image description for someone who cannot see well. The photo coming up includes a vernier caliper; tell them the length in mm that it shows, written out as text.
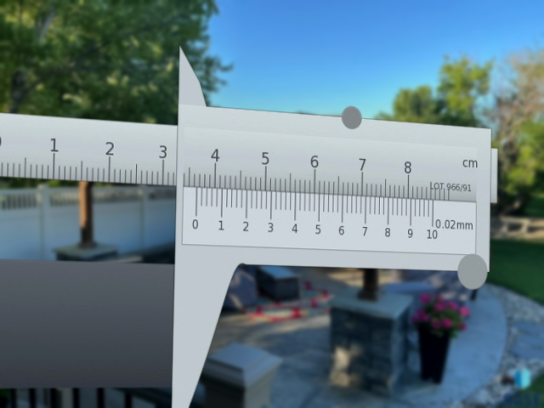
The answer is 36.5 mm
